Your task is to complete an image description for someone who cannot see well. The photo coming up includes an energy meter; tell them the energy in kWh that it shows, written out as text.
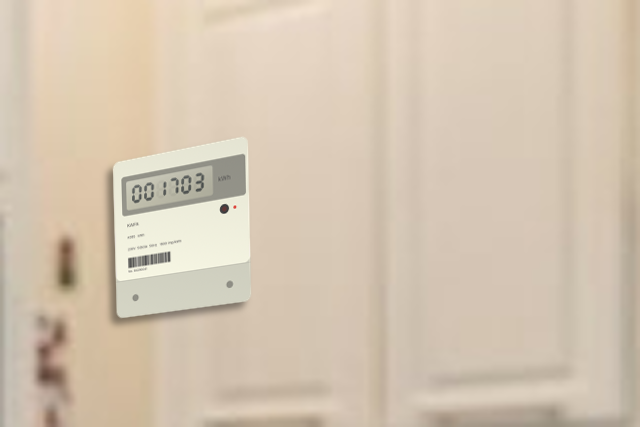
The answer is 1703 kWh
